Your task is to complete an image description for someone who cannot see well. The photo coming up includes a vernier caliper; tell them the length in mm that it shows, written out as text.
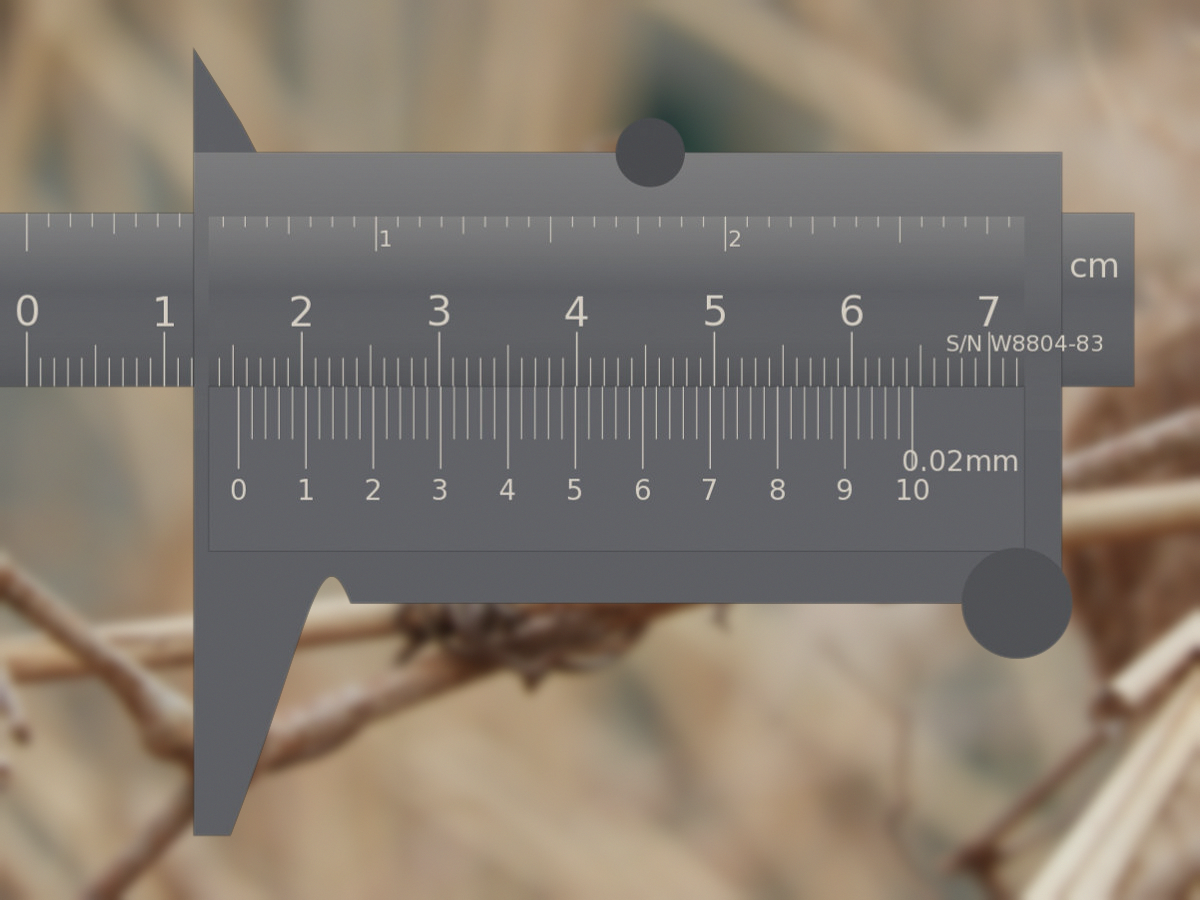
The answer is 15.4 mm
